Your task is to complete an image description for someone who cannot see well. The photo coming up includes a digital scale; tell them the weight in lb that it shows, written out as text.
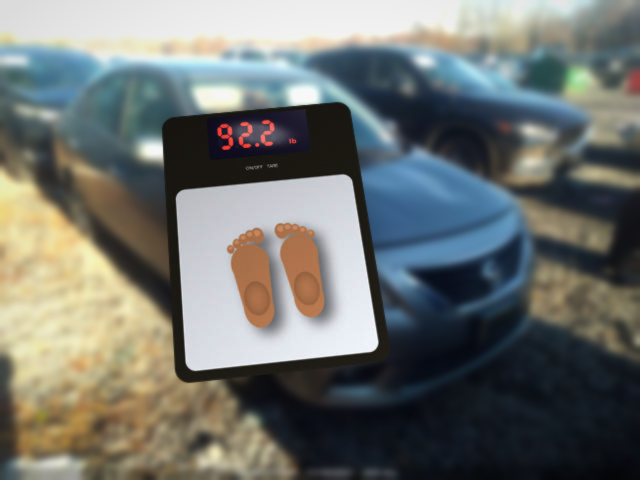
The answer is 92.2 lb
